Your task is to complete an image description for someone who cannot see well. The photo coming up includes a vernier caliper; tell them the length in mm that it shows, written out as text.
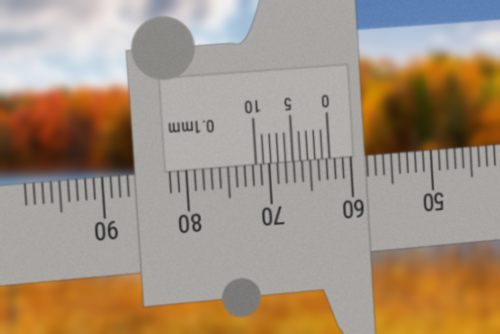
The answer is 62.6 mm
